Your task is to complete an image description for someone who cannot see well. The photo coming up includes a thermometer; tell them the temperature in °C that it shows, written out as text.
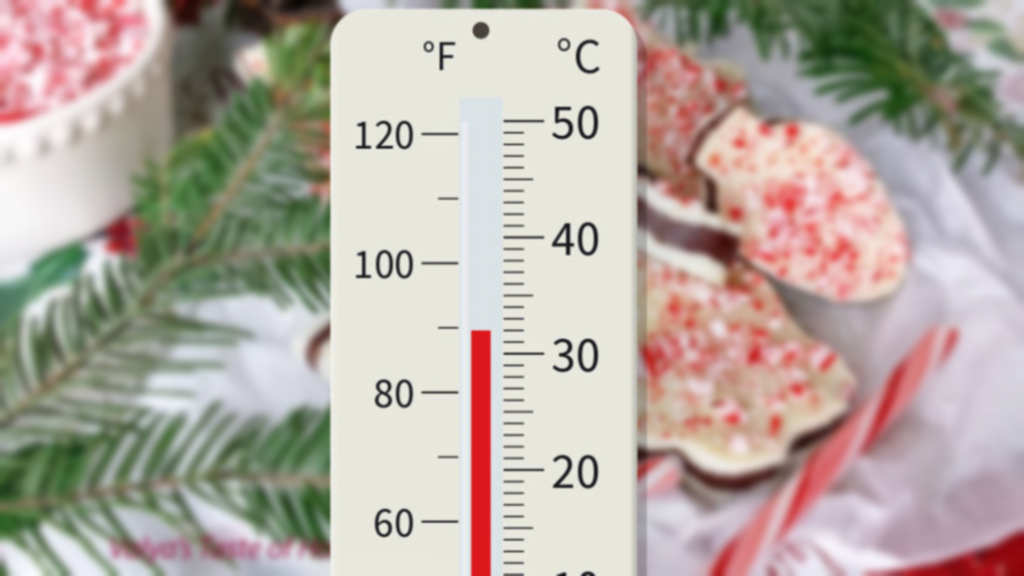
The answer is 32 °C
